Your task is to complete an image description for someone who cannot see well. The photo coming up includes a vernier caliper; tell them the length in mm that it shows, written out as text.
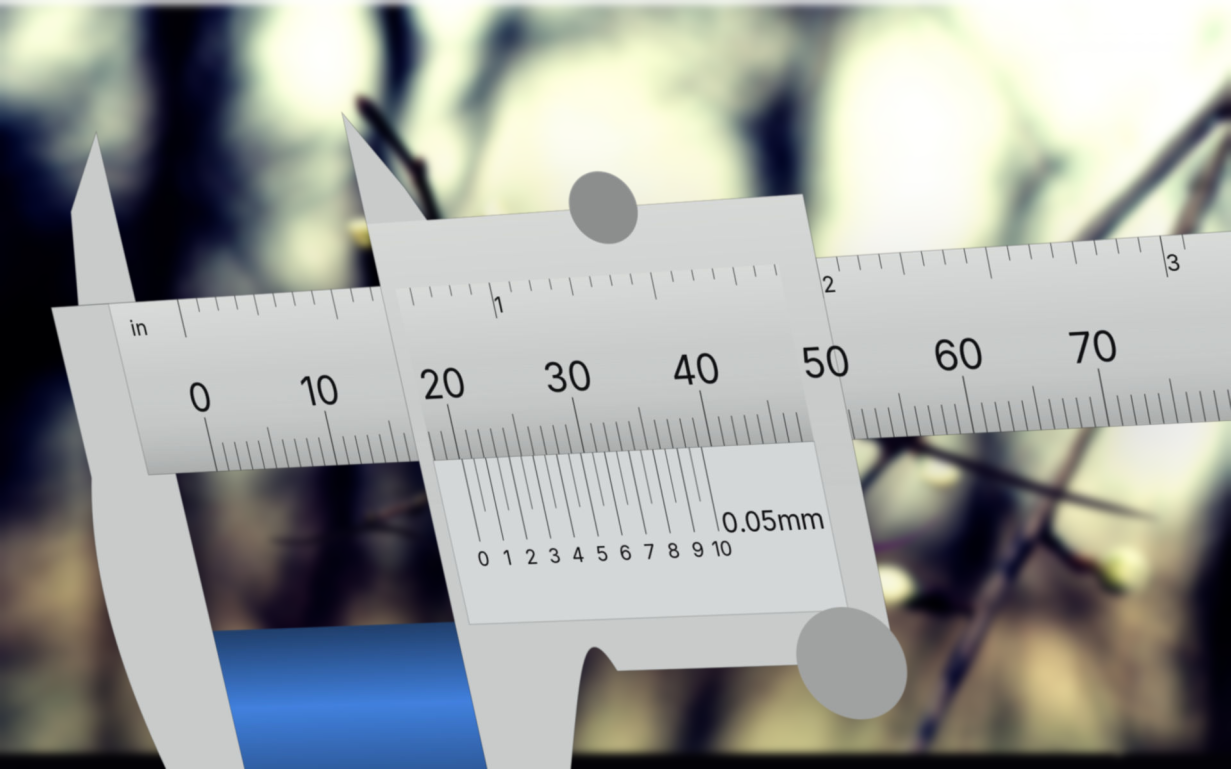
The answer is 20.2 mm
